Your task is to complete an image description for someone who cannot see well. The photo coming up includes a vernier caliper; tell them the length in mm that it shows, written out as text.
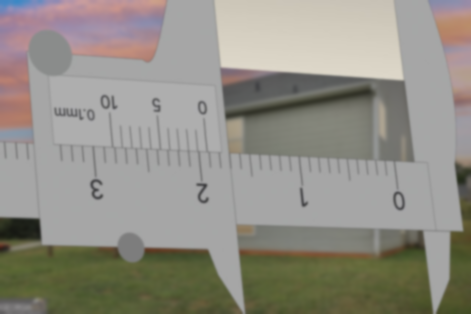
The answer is 19.2 mm
